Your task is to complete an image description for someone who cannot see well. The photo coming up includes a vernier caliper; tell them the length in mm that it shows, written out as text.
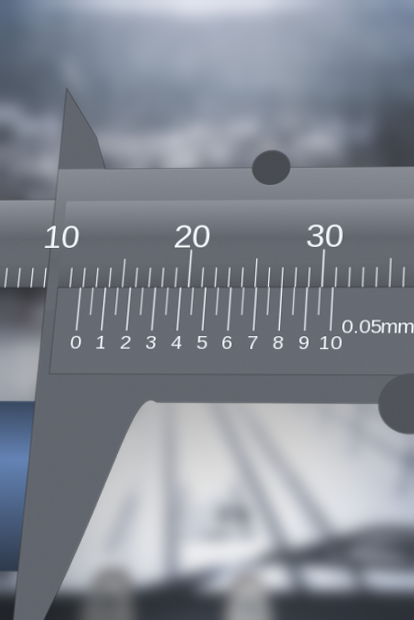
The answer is 11.8 mm
